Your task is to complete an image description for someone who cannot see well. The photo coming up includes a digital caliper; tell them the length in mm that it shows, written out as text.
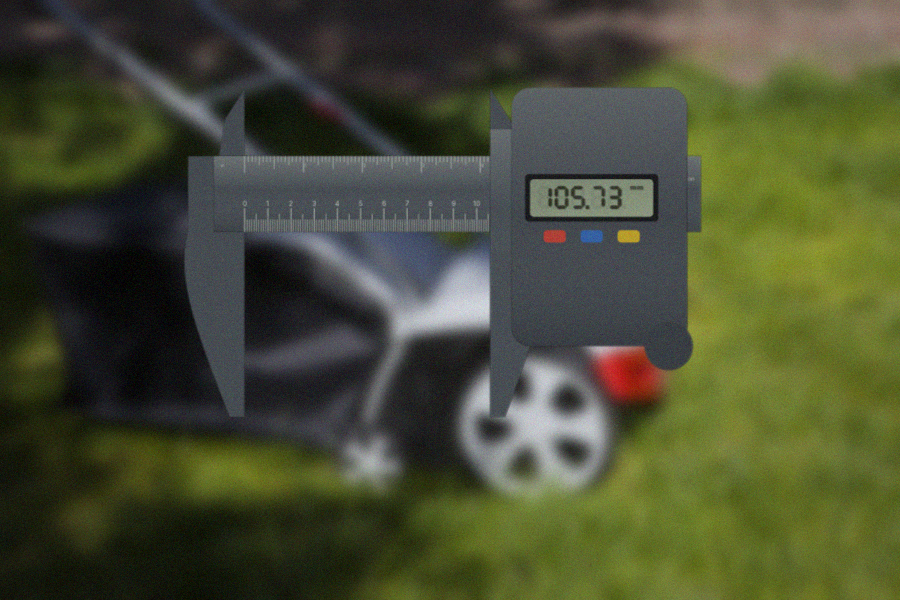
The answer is 105.73 mm
